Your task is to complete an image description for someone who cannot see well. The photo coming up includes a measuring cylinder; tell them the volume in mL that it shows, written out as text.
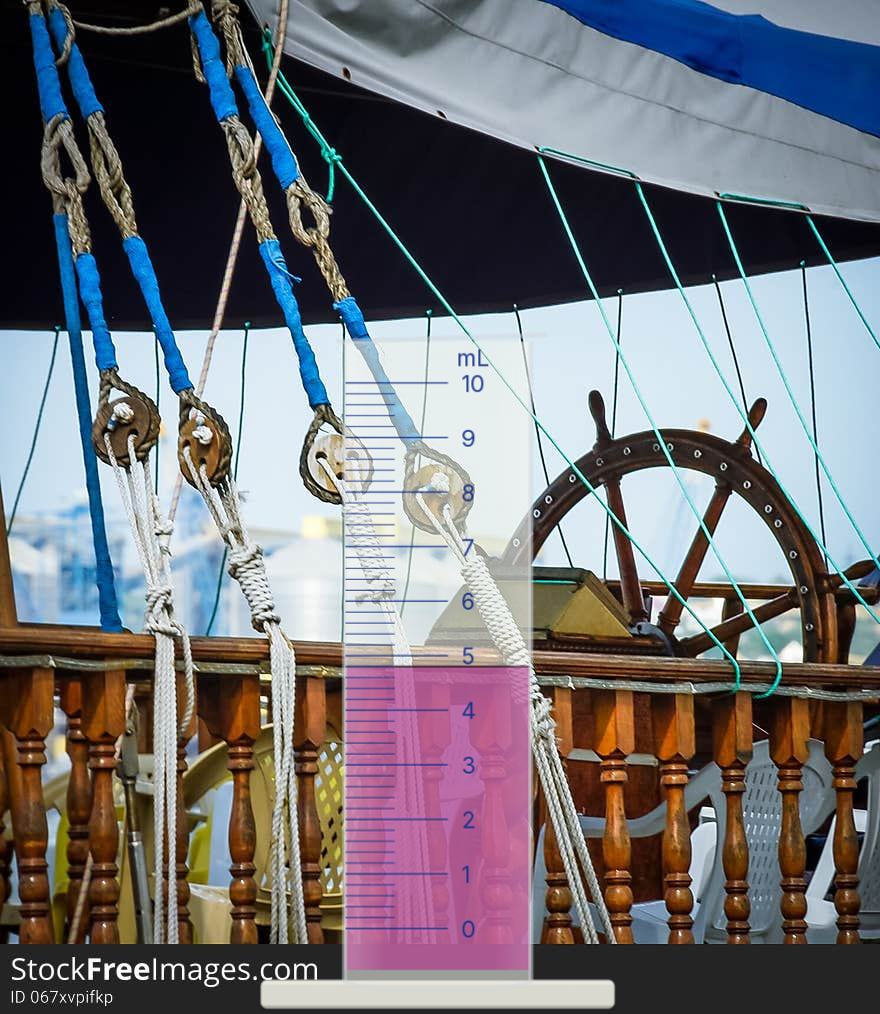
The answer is 4.8 mL
